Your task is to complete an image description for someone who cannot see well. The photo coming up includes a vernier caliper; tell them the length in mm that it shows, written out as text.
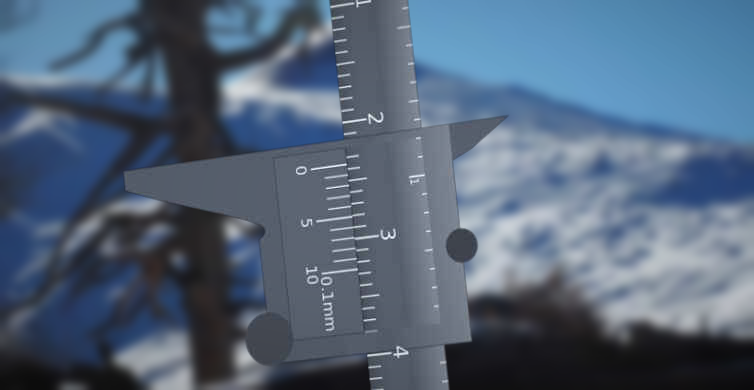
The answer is 23.6 mm
